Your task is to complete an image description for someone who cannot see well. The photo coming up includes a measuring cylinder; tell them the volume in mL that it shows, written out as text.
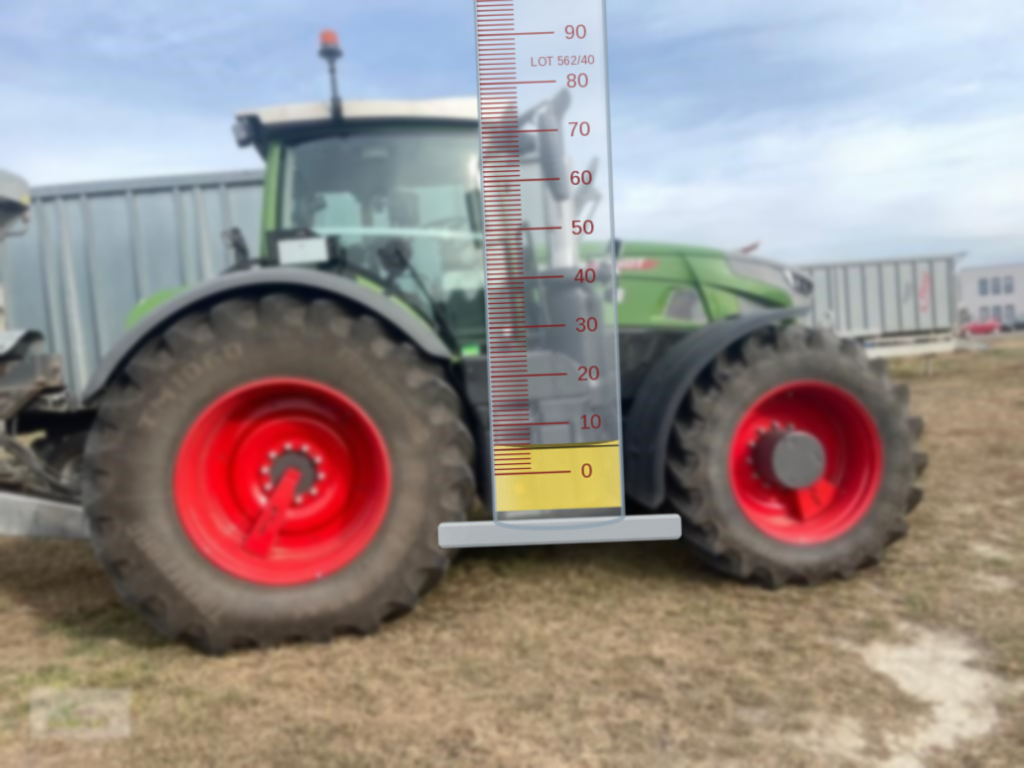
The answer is 5 mL
